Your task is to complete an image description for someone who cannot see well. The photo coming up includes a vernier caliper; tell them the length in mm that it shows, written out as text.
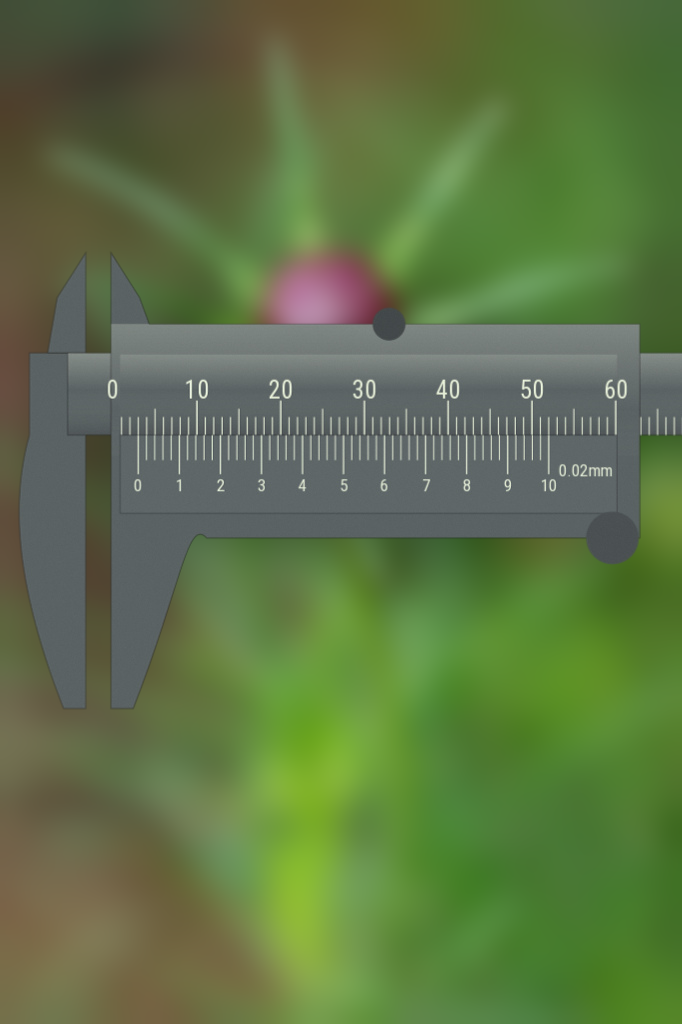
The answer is 3.0 mm
